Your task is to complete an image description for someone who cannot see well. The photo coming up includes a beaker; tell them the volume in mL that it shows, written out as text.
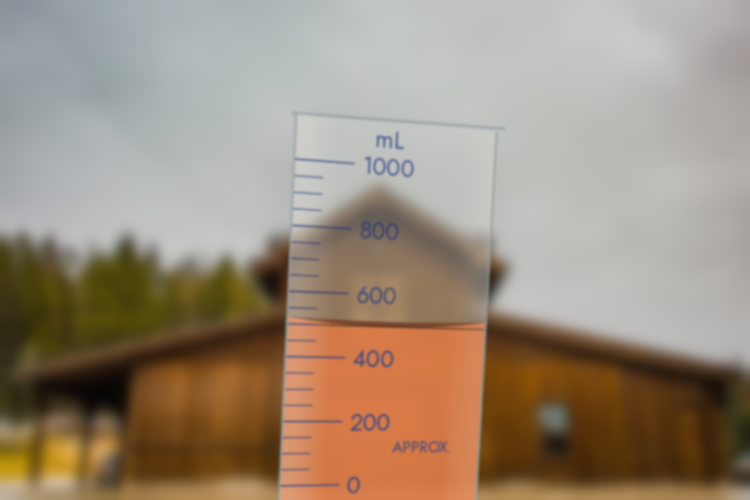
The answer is 500 mL
